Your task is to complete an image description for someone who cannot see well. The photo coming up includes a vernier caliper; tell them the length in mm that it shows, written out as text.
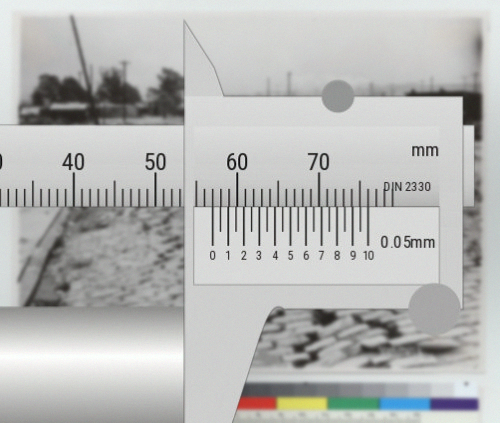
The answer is 57.0 mm
